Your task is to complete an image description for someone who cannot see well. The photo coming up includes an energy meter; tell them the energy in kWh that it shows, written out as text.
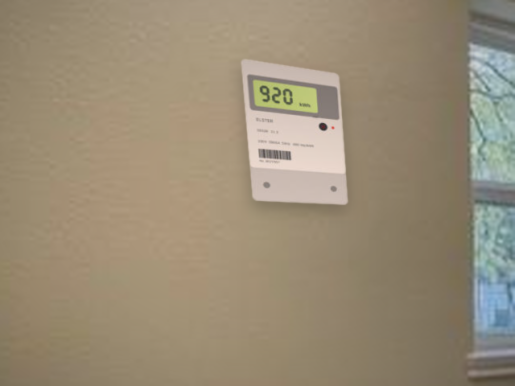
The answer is 920 kWh
